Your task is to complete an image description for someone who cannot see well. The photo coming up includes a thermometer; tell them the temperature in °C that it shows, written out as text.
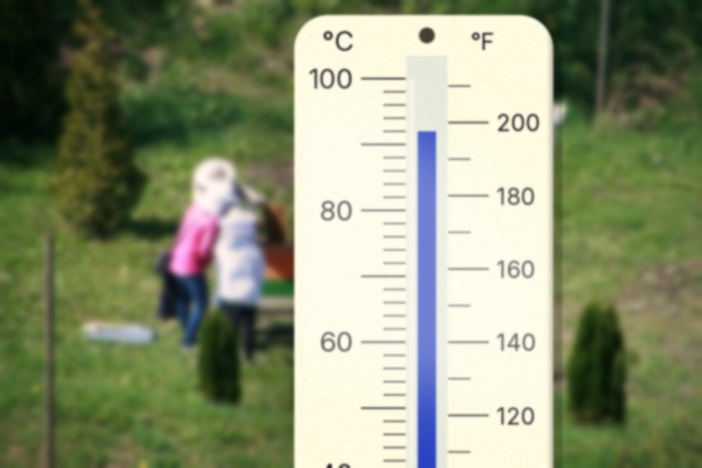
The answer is 92 °C
